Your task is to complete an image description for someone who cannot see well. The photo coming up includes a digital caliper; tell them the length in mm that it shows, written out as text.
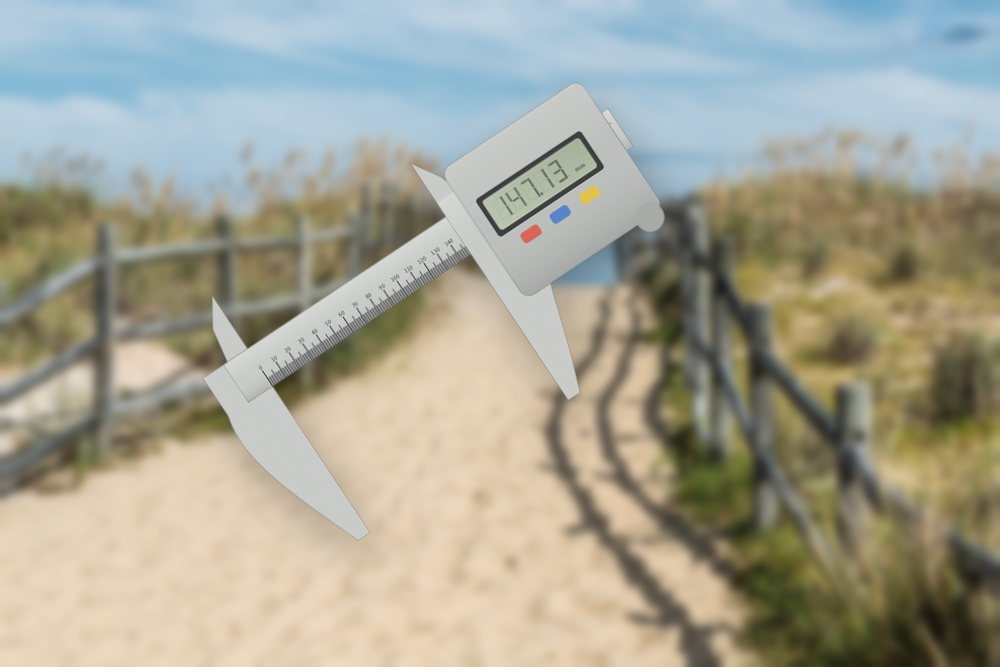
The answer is 147.13 mm
